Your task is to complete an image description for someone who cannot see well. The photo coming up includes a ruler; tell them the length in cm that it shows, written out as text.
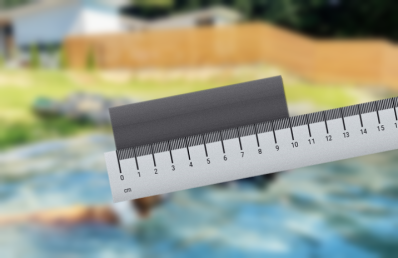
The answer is 10 cm
